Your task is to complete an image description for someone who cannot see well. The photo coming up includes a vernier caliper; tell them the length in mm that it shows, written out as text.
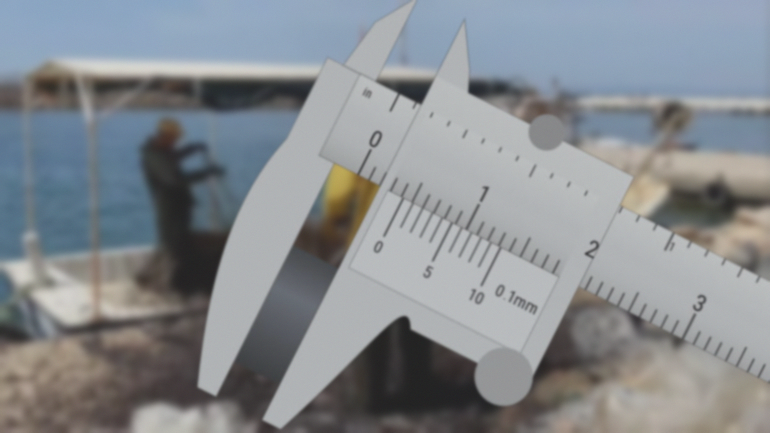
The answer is 4.2 mm
